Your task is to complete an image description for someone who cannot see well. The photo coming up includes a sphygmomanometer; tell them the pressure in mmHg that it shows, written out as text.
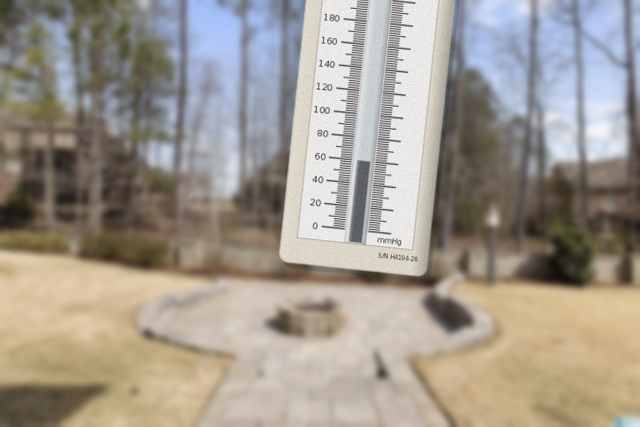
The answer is 60 mmHg
